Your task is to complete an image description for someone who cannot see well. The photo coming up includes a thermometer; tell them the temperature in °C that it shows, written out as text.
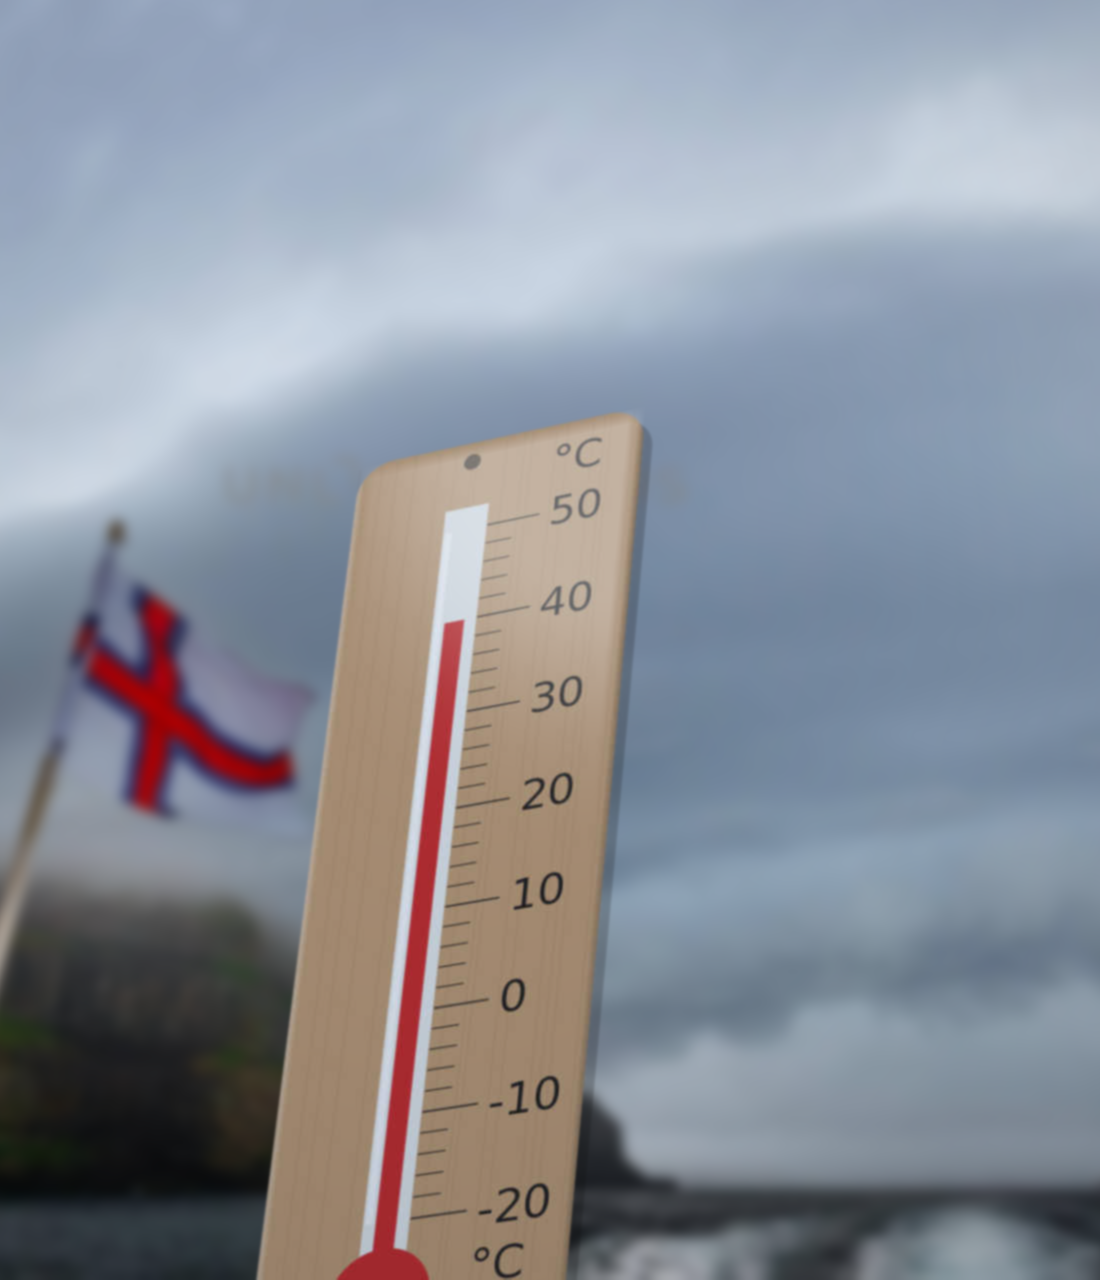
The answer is 40 °C
